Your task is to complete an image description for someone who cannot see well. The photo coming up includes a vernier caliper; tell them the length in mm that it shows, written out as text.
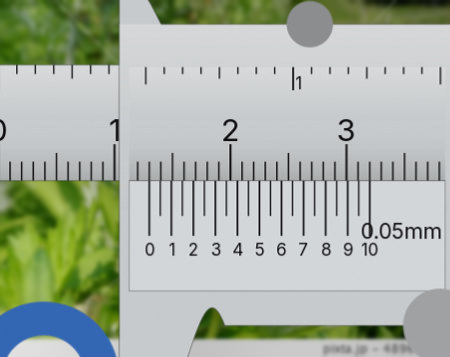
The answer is 13.0 mm
